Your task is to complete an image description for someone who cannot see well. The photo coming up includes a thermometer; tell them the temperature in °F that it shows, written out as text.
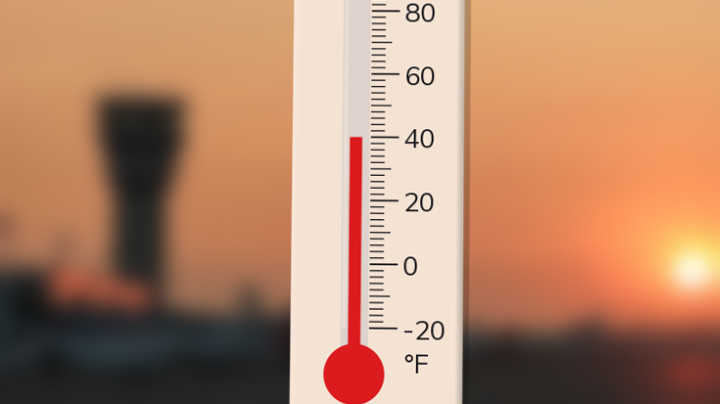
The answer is 40 °F
